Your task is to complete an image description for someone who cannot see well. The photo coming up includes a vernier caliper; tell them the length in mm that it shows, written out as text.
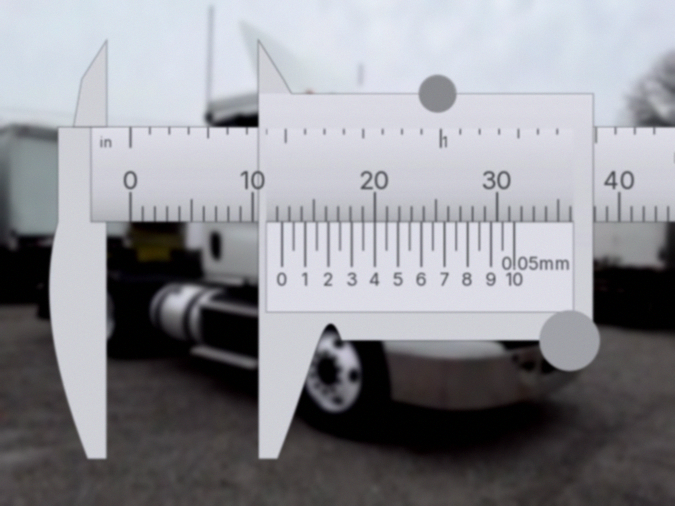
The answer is 12.4 mm
